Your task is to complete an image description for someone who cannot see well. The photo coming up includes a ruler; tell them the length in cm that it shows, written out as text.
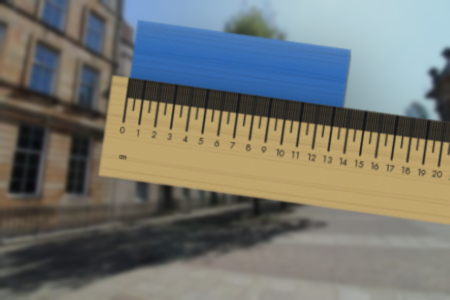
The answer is 13.5 cm
